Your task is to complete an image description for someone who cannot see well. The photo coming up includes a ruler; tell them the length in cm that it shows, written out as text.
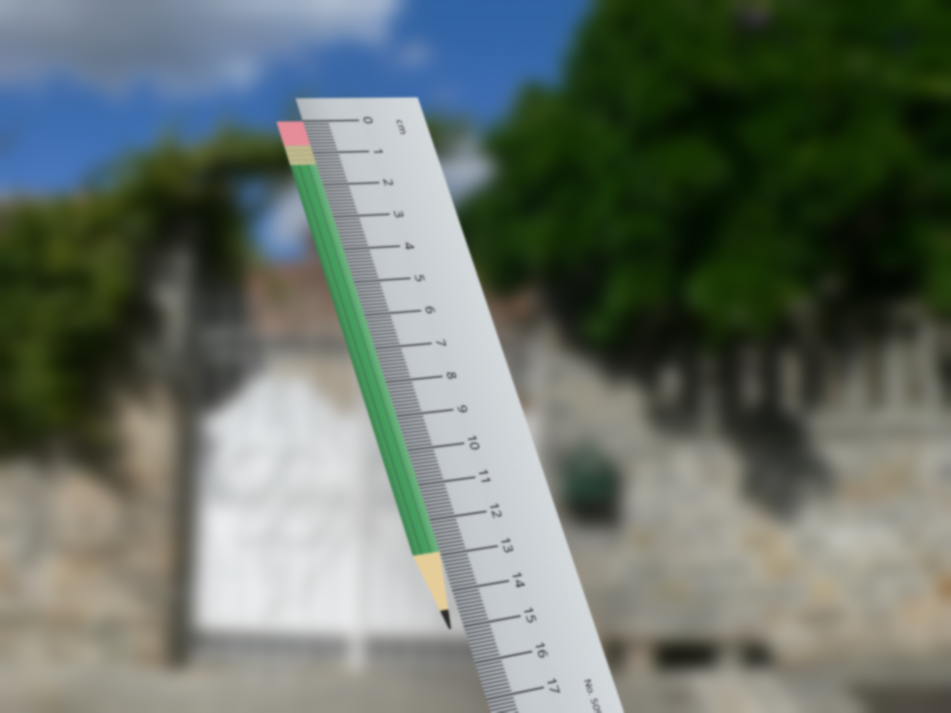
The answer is 15 cm
